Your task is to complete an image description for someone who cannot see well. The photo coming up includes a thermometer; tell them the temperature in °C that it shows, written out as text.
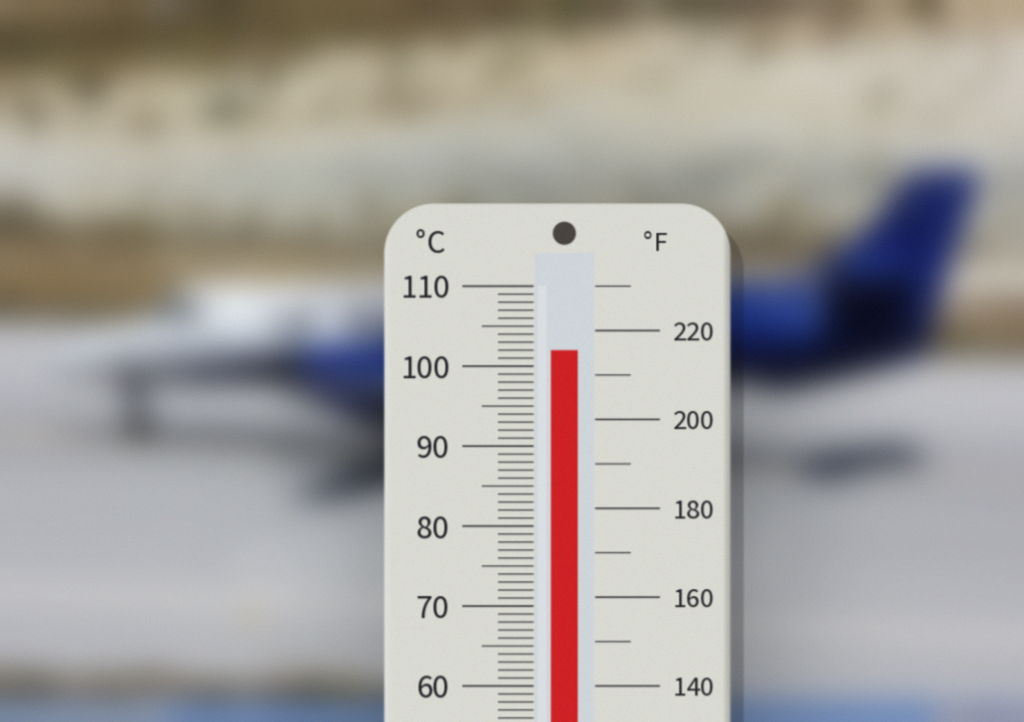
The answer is 102 °C
